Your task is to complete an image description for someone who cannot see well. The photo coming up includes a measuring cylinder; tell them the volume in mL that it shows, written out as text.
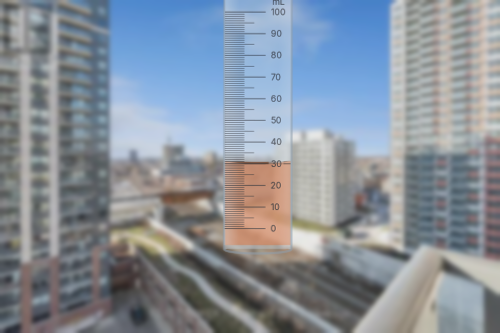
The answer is 30 mL
